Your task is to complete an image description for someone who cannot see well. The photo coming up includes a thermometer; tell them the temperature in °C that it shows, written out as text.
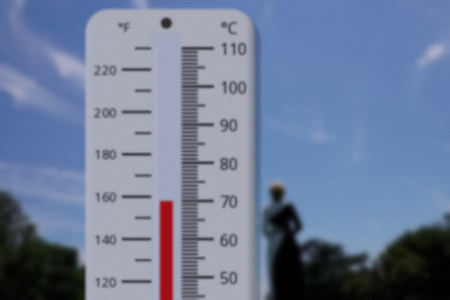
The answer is 70 °C
